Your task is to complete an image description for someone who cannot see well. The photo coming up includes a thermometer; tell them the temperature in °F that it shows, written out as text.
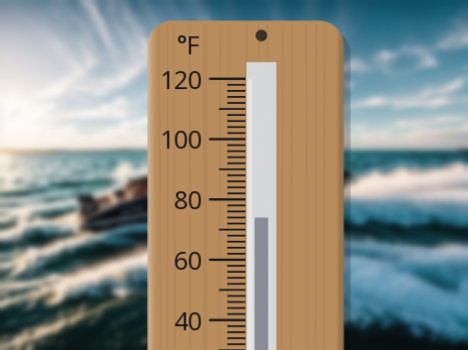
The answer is 74 °F
